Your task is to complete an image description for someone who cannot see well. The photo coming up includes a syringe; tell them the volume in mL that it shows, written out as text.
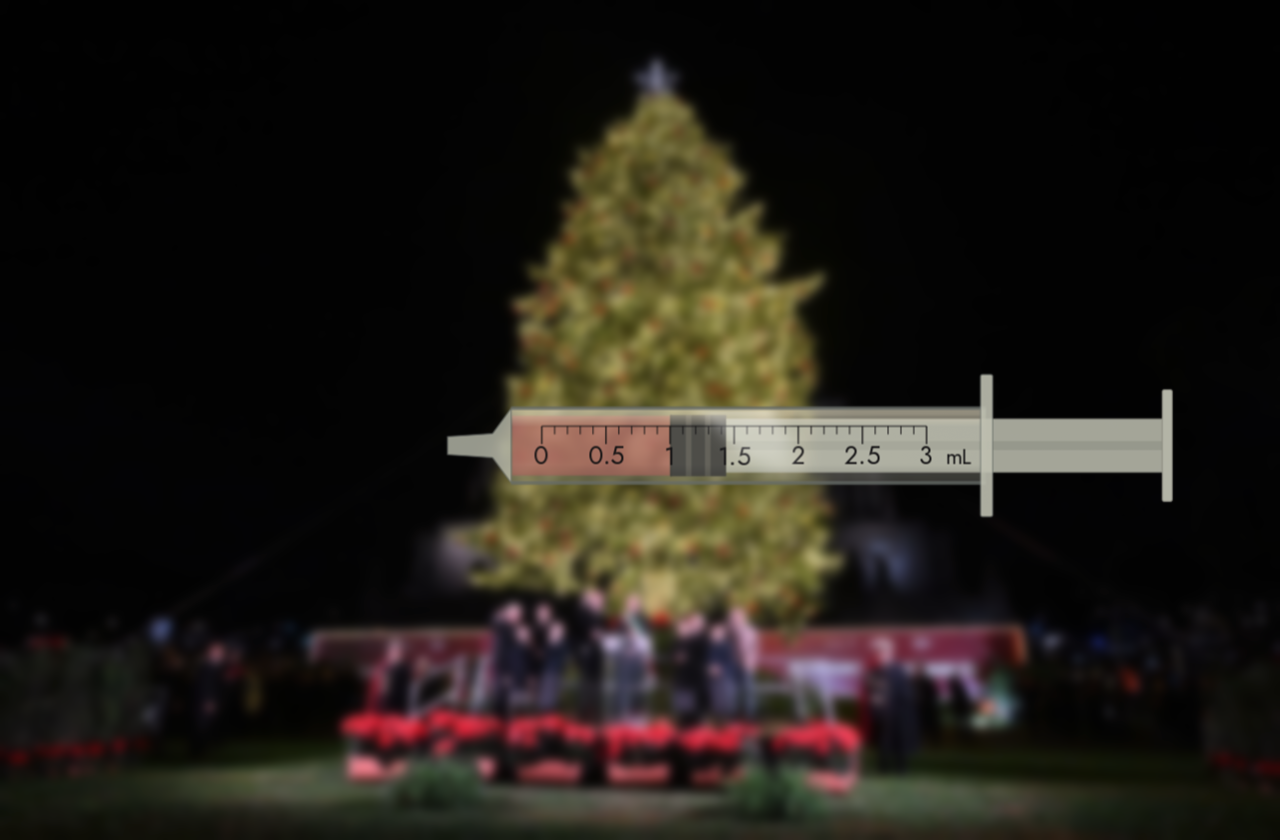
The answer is 1 mL
